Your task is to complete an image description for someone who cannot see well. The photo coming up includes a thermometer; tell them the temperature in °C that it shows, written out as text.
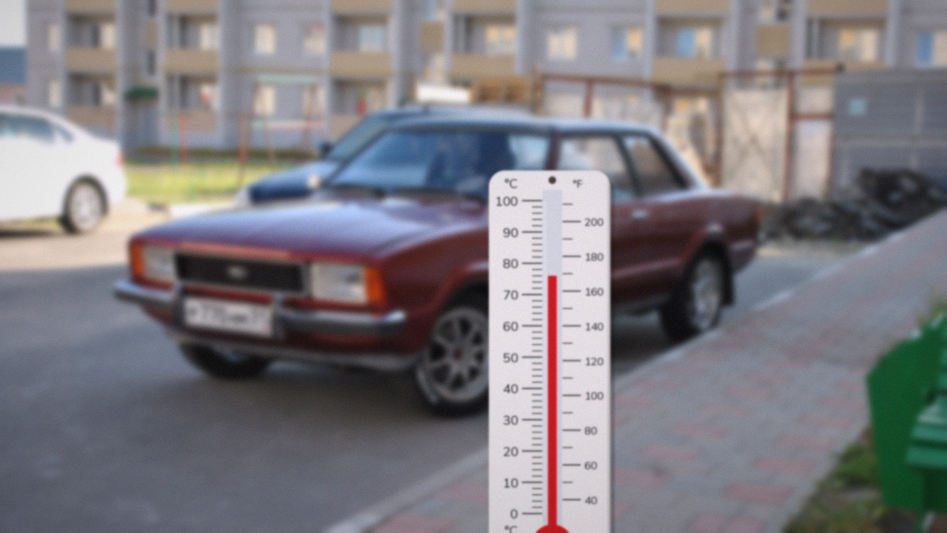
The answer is 76 °C
